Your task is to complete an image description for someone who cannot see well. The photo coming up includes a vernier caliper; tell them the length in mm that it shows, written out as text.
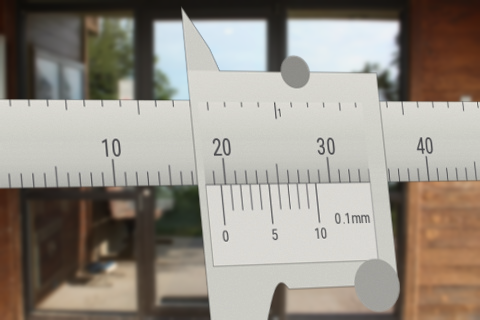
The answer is 19.6 mm
